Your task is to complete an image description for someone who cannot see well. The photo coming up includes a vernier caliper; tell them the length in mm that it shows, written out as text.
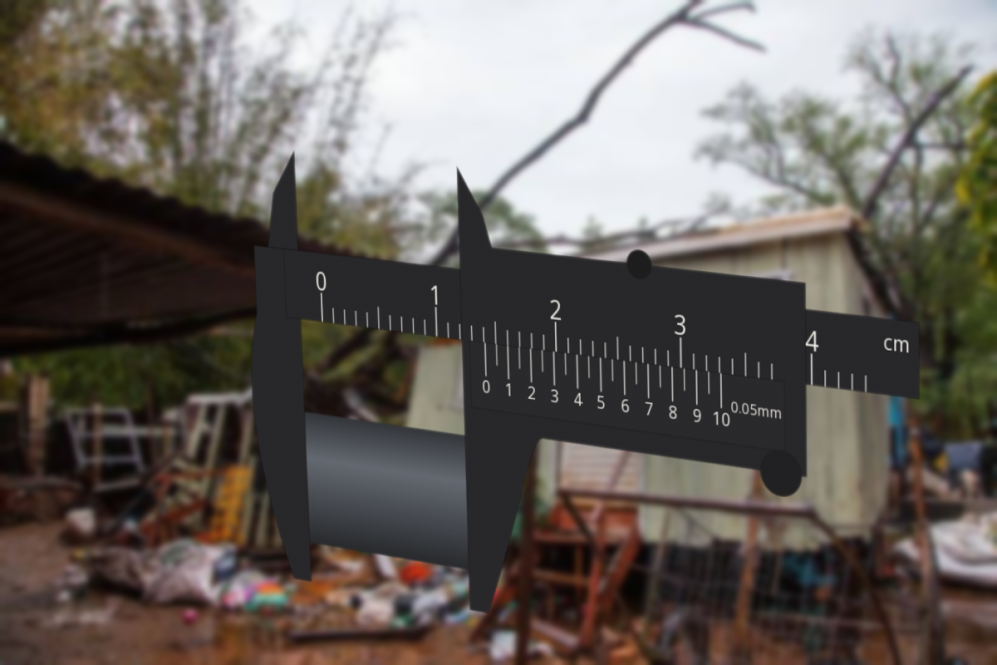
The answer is 14.1 mm
